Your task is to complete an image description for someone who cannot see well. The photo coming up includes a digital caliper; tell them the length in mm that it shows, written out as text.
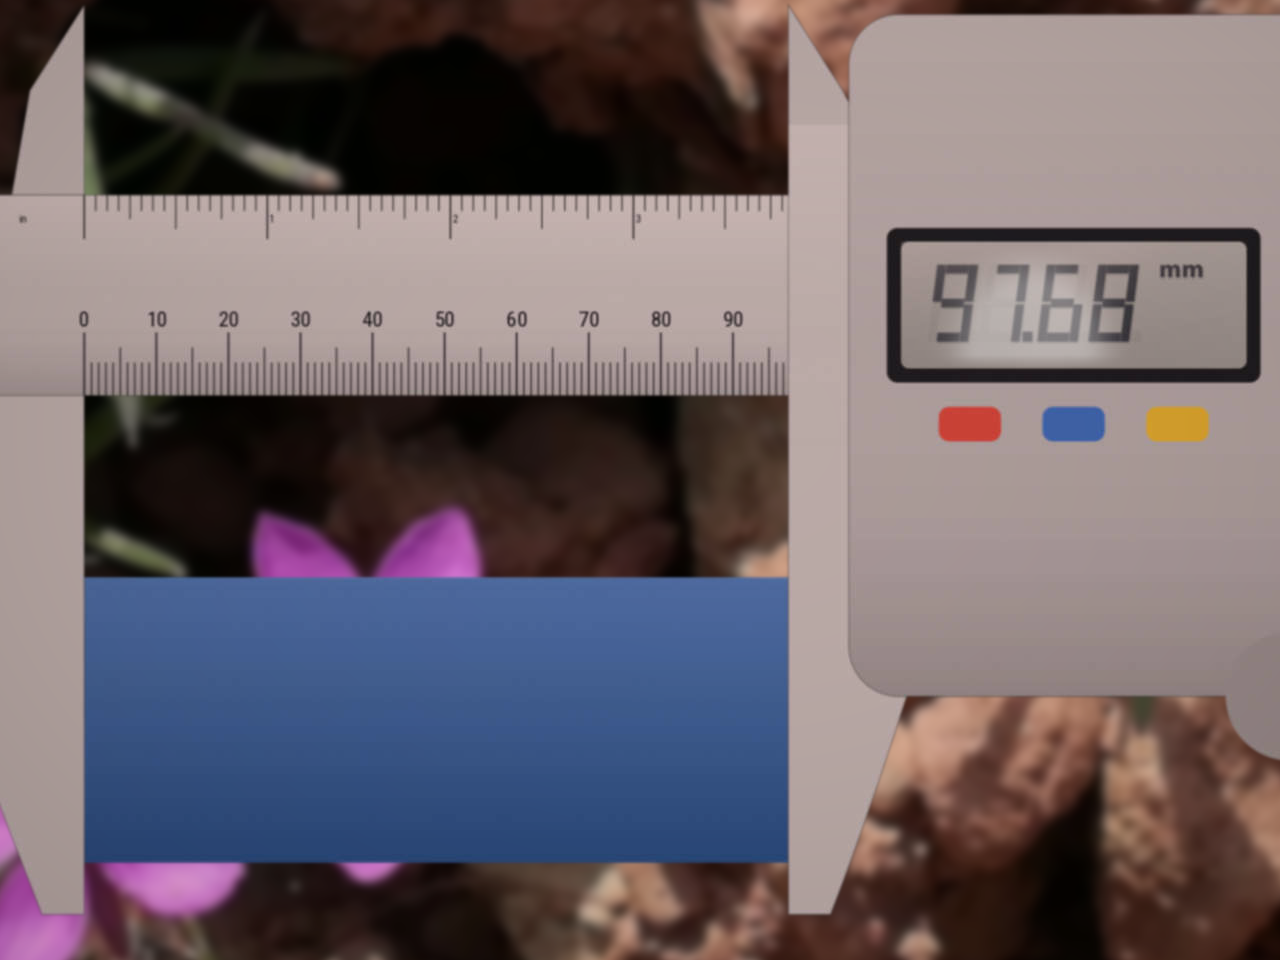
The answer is 97.68 mm
